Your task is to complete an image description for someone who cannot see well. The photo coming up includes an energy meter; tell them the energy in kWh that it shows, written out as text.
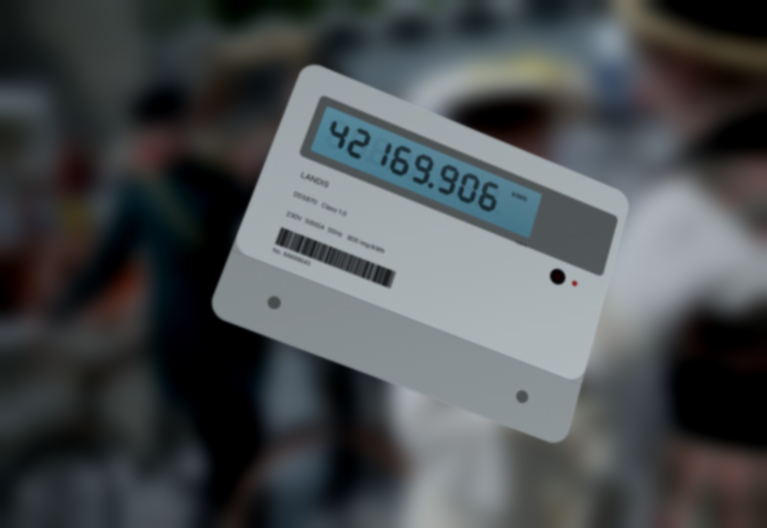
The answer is 42169.906 kWh
